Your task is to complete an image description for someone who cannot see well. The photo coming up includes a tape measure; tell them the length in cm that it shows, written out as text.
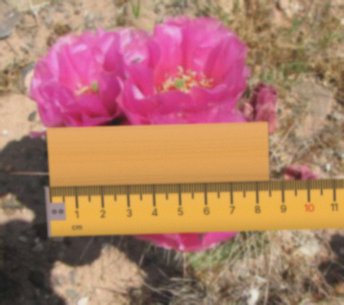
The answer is 8.5 cm
